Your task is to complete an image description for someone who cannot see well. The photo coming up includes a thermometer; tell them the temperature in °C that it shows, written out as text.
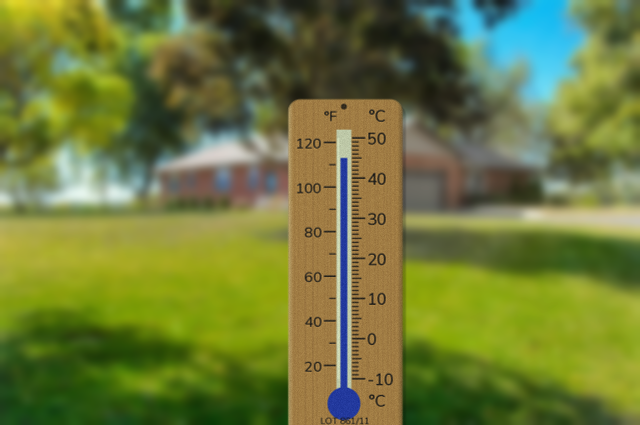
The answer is 45 °C
